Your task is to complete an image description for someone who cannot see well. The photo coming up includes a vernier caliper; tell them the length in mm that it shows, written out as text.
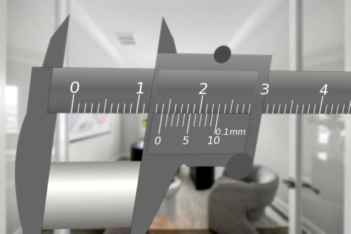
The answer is 14.0 mm
